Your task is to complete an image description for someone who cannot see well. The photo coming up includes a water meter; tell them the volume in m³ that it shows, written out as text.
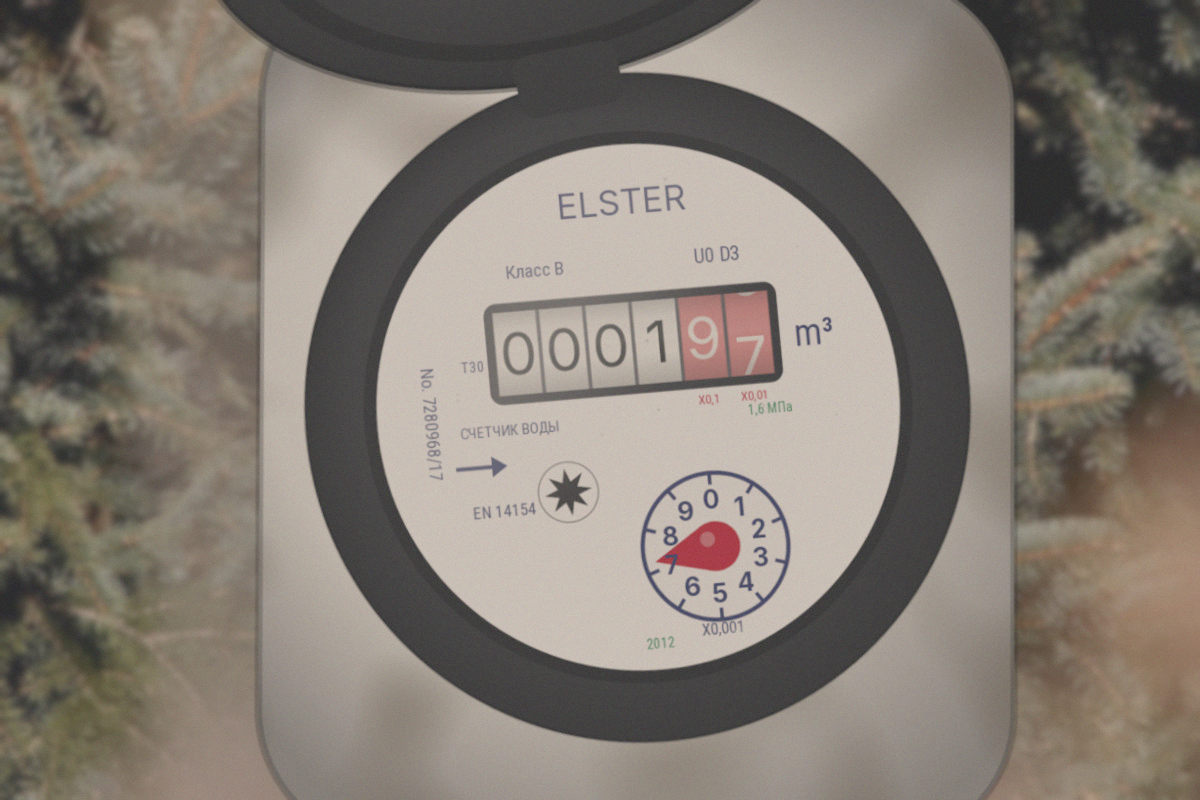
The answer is 1.967 m³
